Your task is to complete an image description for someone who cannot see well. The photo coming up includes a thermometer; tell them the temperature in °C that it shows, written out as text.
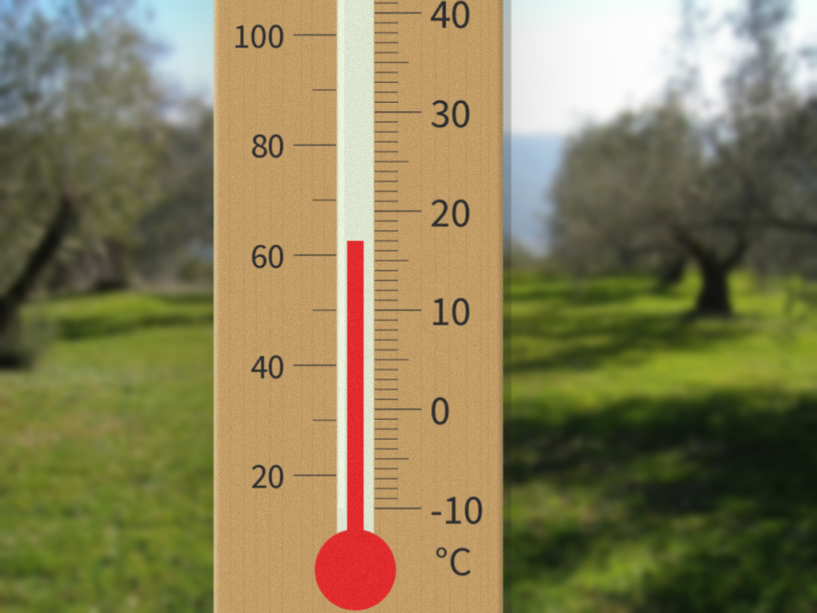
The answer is 17 °C
